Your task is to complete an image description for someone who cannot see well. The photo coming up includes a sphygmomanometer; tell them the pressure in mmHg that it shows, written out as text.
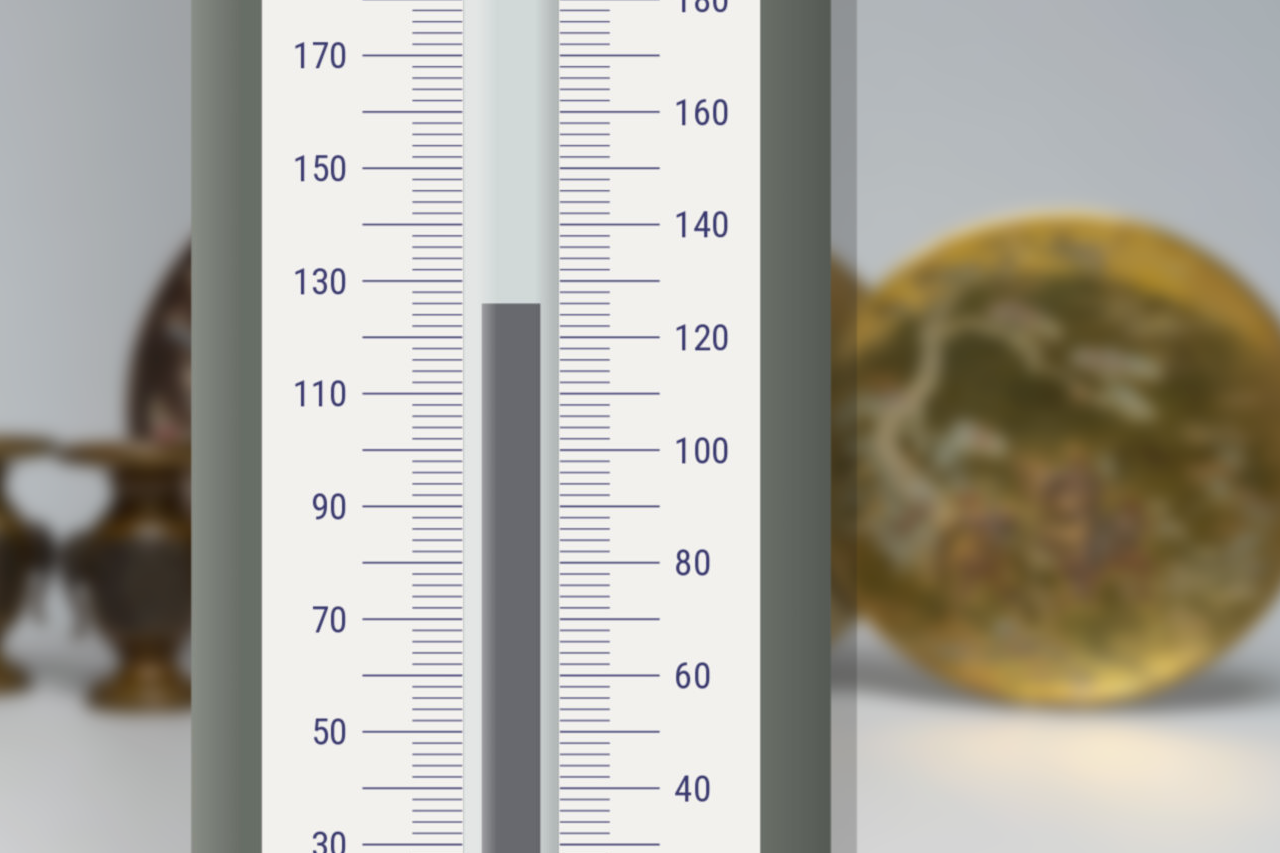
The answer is 126 mmHg
